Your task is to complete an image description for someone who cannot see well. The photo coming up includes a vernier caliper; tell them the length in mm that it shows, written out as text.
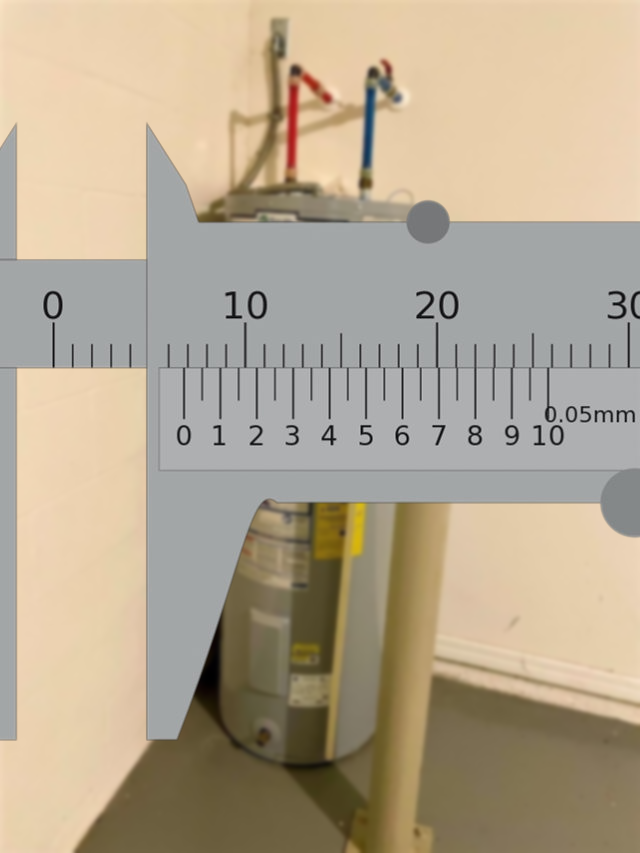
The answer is 6.8 mm
